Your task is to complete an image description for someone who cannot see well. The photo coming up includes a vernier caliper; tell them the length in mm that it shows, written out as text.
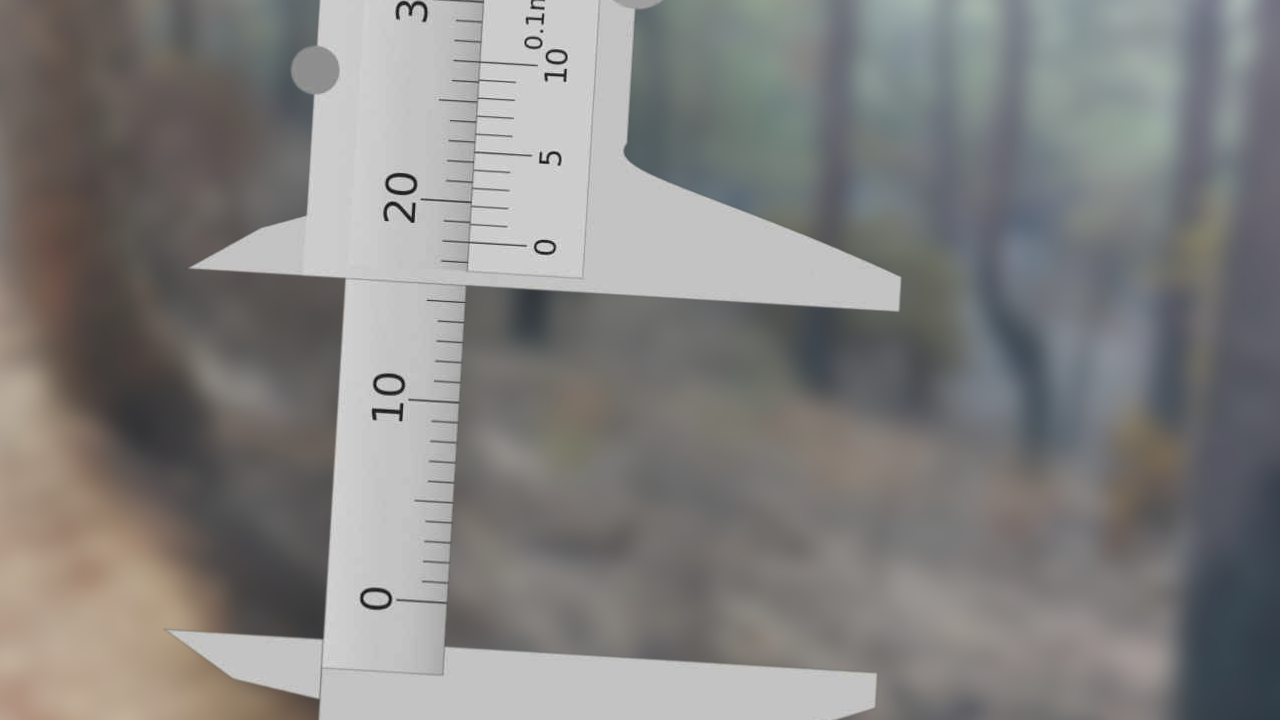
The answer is 18.0 mm
